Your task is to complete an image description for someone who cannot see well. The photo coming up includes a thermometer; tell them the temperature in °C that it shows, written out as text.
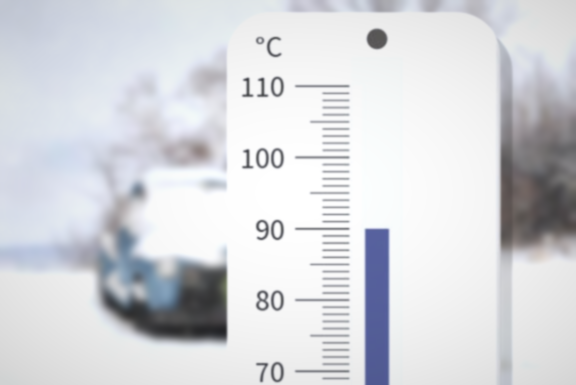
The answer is 90 °C
